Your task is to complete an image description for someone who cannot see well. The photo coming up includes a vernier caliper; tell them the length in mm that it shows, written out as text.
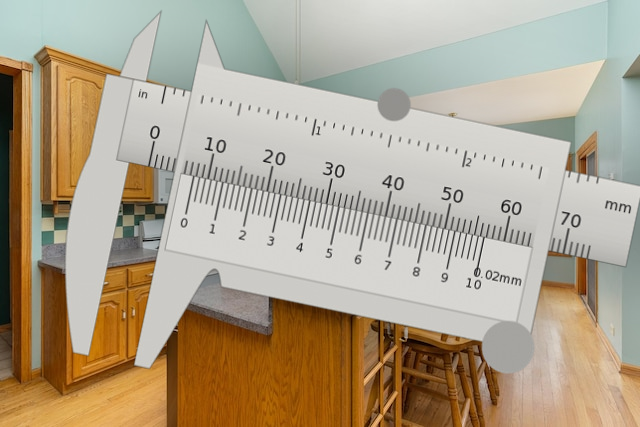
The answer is 7.6 mm
